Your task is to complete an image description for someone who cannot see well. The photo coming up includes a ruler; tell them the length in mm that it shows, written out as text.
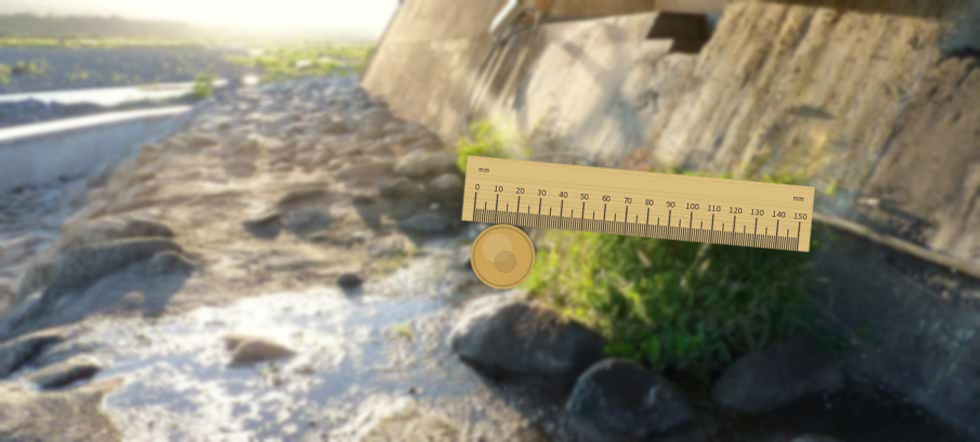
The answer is 30 mm
